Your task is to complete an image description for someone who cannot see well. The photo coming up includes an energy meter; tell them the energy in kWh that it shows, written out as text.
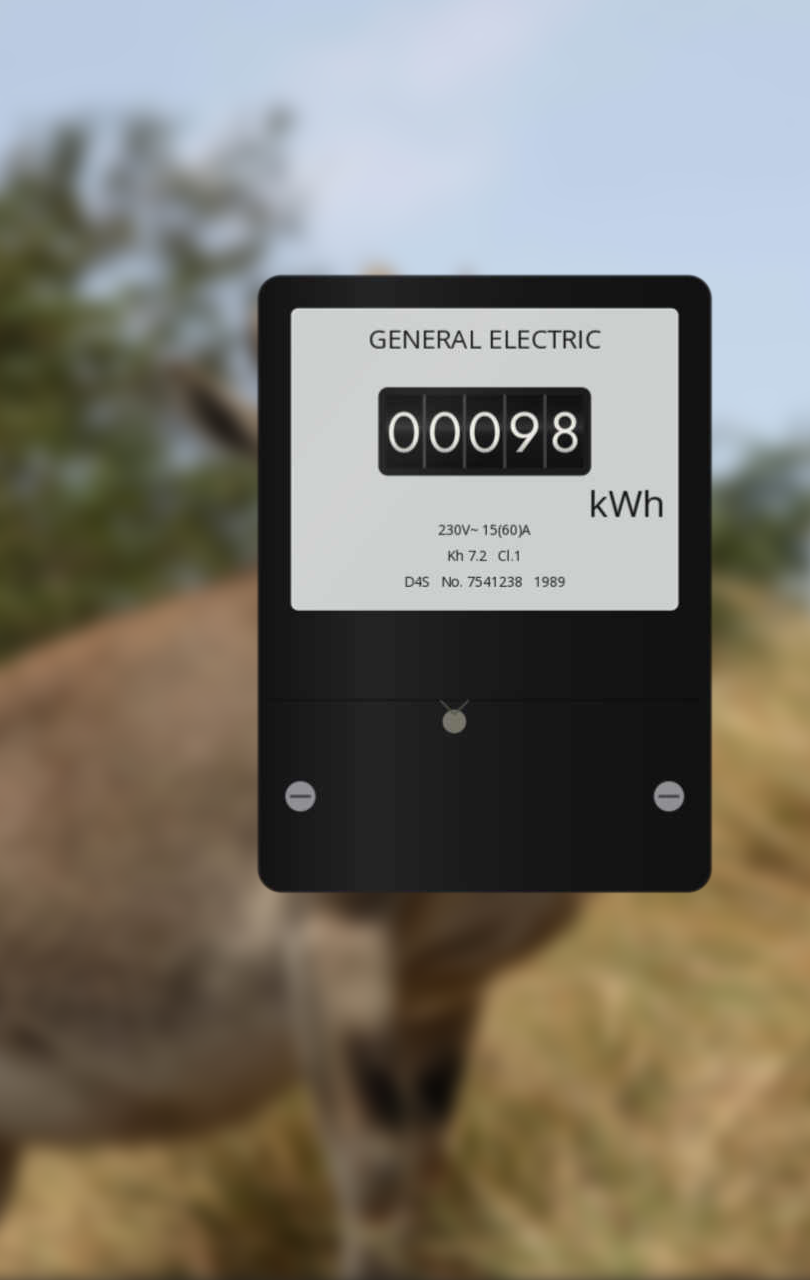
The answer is 98 kWh
